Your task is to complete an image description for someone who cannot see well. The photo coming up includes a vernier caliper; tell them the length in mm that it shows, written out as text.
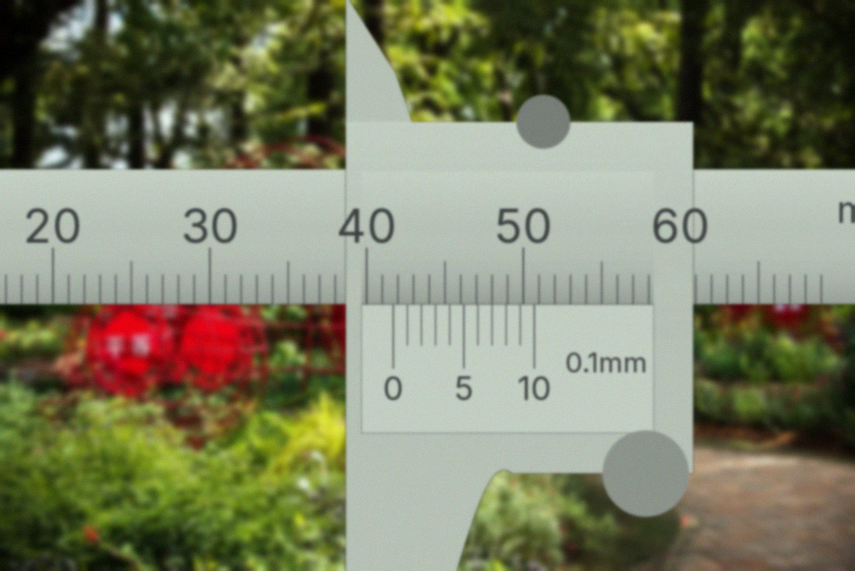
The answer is 41.7 mm
